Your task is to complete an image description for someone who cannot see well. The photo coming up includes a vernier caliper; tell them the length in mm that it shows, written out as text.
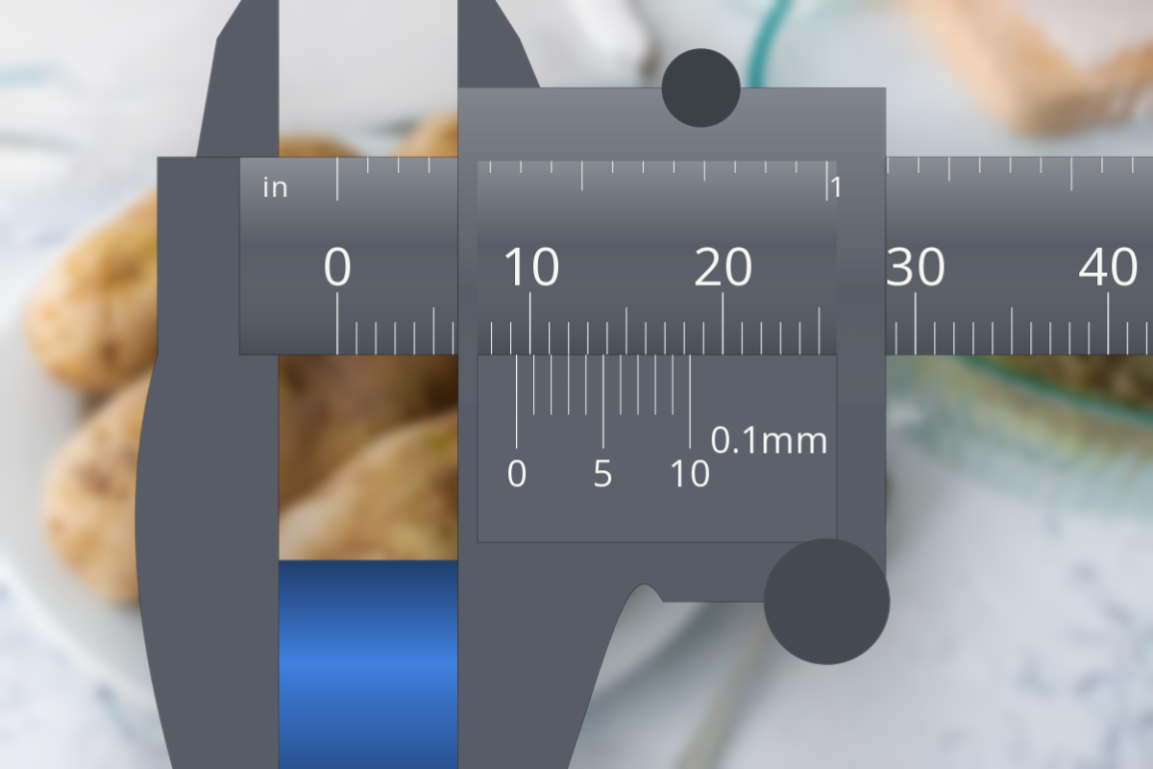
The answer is 9.3 mm
